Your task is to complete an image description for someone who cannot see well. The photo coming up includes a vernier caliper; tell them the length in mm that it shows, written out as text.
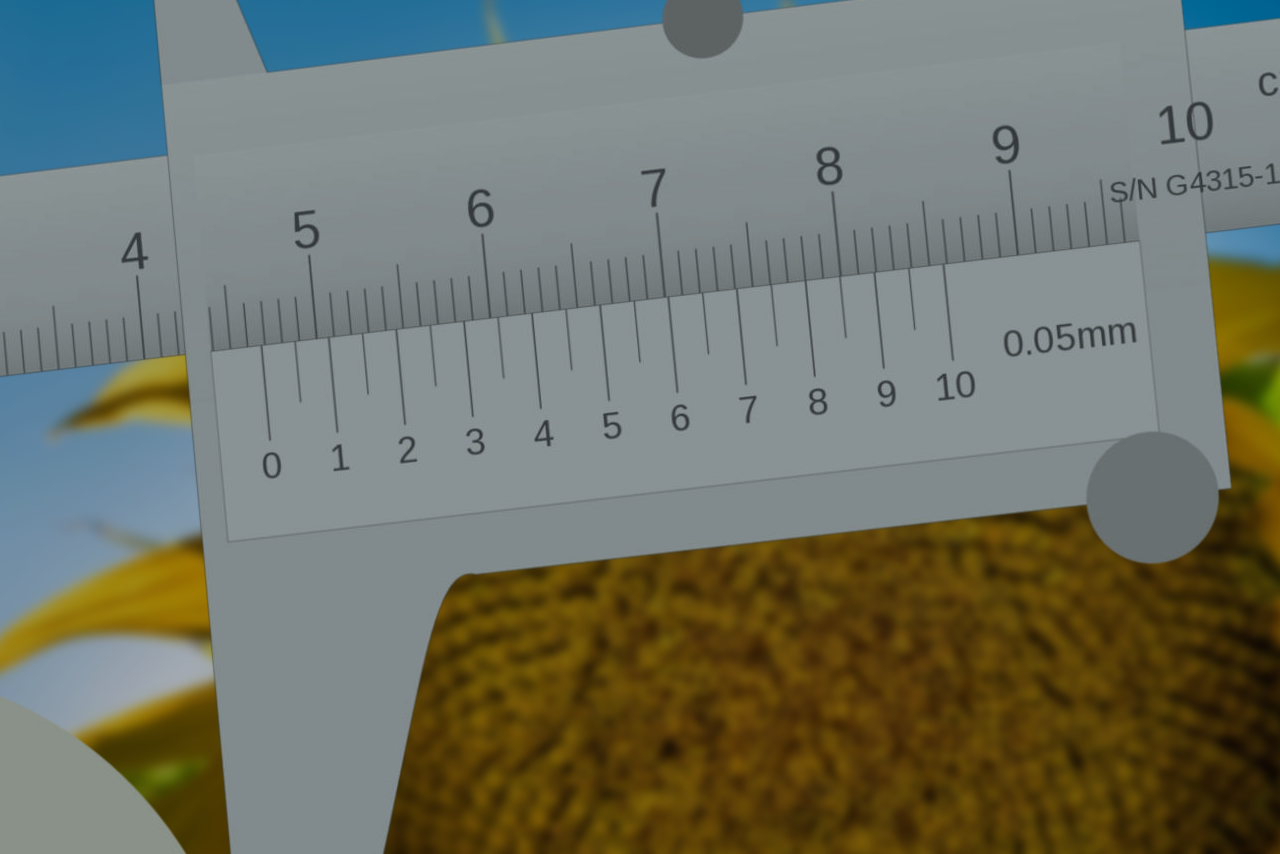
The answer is 46.8 mm
